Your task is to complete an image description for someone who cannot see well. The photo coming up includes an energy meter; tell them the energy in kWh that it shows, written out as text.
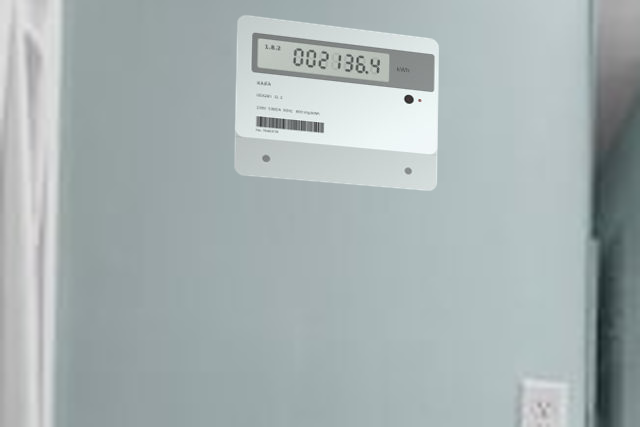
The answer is 2136.4 kWh
